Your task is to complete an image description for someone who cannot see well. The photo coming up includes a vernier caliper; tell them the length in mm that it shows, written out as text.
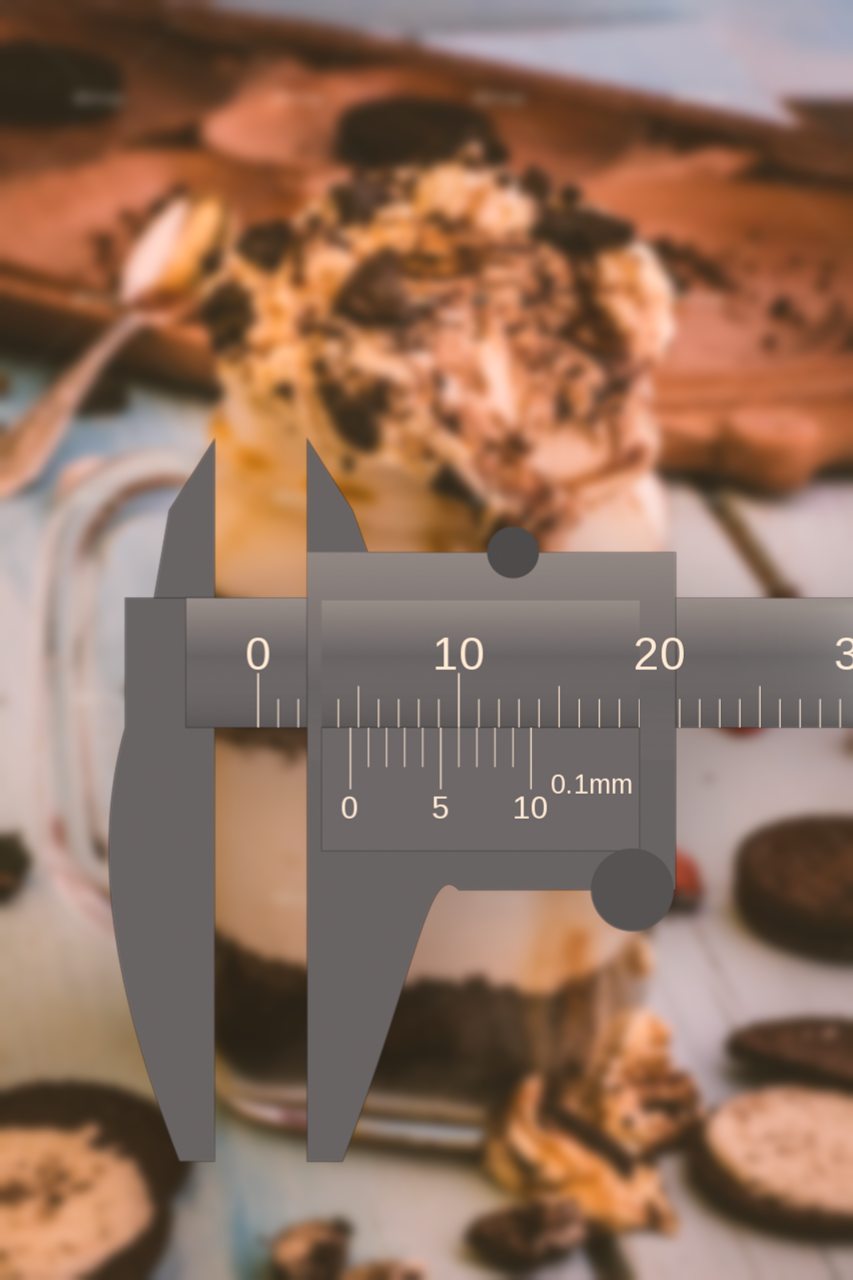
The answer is 4.6 mm
